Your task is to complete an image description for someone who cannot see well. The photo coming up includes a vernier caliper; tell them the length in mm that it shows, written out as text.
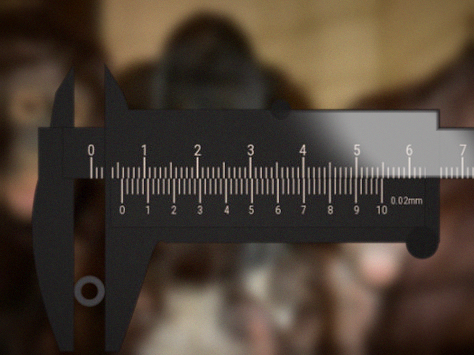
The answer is 5.8 mm
